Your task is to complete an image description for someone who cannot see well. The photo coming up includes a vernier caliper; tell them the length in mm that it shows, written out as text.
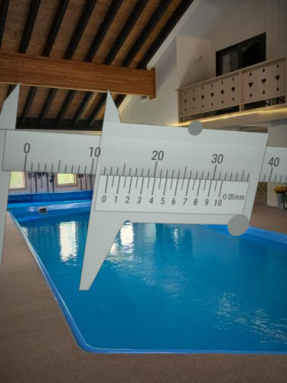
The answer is 12.6 mm
